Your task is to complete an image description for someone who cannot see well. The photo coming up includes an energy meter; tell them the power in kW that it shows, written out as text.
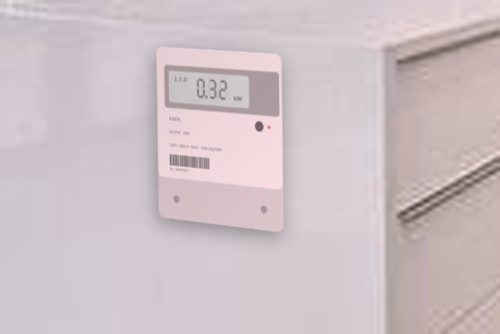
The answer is 0.32 kW
